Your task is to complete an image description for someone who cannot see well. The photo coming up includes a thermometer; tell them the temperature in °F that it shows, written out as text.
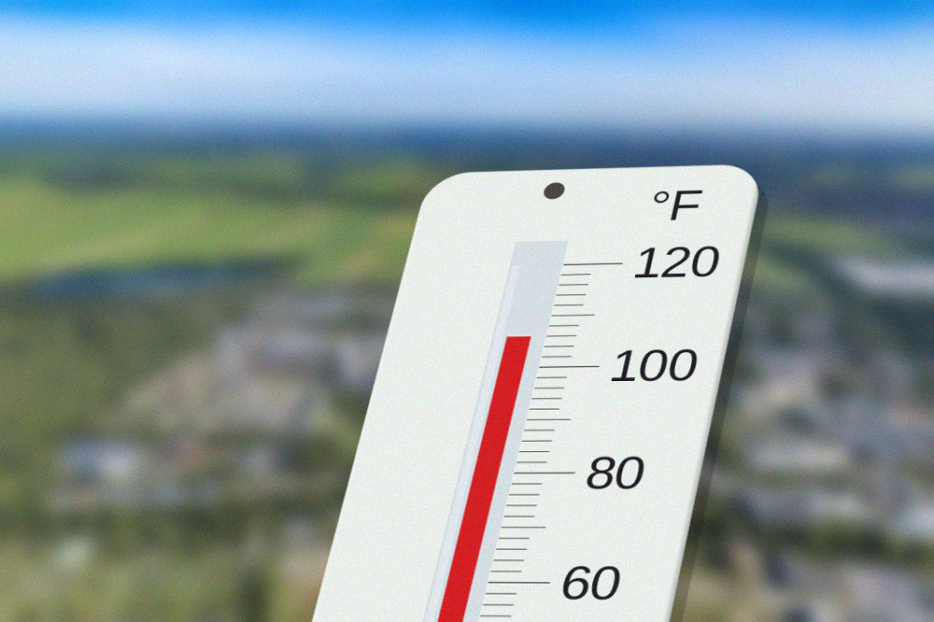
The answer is 106 °F
